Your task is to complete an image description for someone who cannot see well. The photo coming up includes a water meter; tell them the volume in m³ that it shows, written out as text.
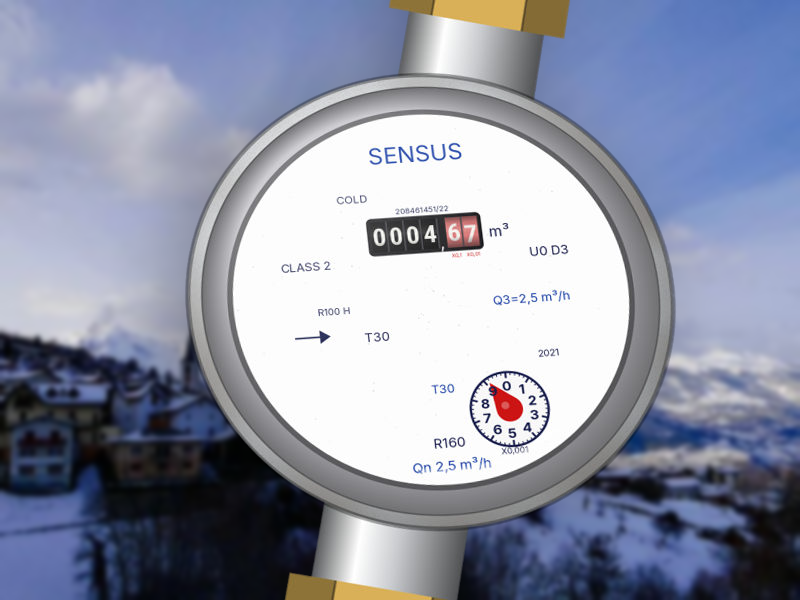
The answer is 4.669 m³
